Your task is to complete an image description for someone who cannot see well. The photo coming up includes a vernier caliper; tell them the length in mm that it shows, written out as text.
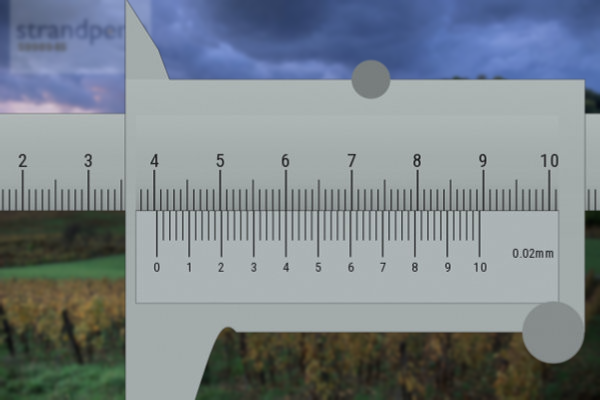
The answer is 40.4 mm
